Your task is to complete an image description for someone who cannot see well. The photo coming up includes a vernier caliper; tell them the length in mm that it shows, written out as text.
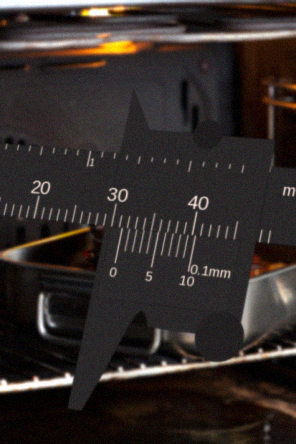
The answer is 31.4 mm
